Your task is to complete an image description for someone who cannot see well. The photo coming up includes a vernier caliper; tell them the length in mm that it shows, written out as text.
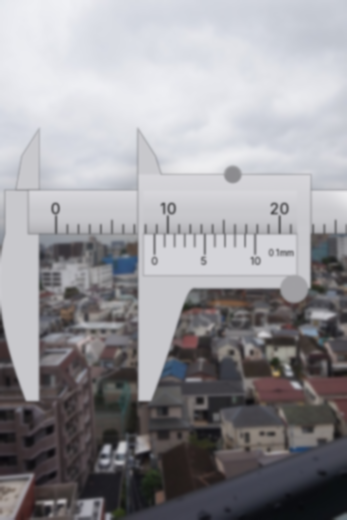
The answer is 8.8 mm
